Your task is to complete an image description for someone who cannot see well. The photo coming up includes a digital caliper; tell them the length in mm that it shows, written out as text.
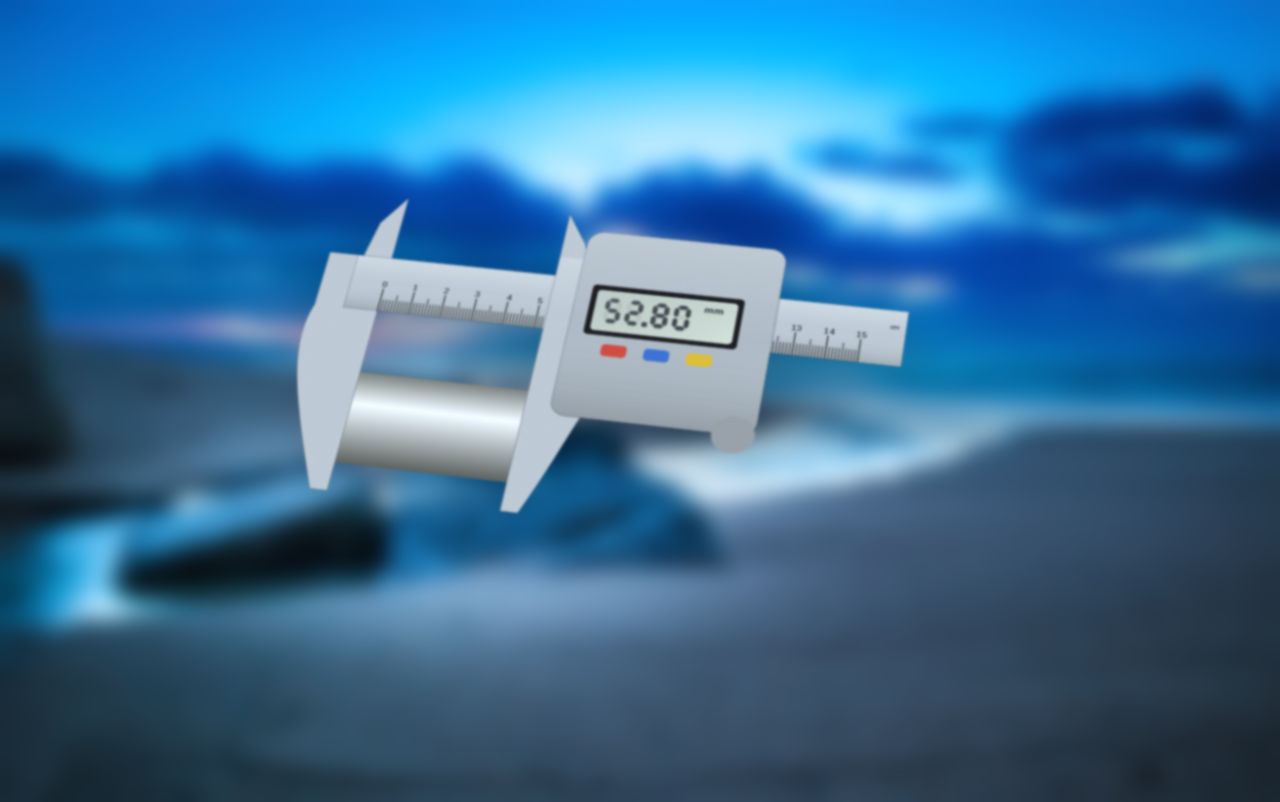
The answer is 52.80 mm
